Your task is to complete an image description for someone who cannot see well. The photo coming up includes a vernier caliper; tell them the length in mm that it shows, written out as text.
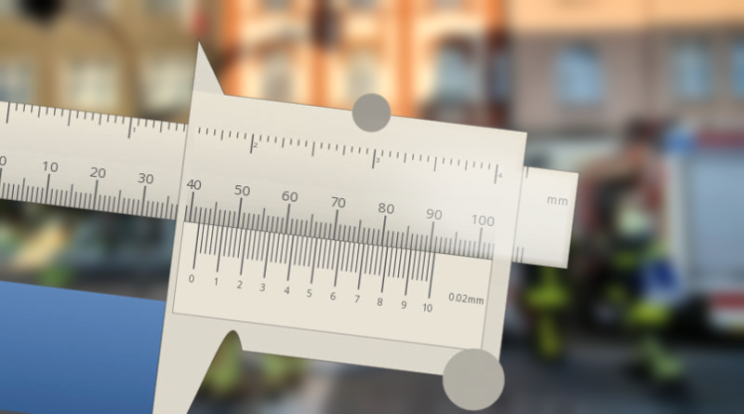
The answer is 42.0 mm
